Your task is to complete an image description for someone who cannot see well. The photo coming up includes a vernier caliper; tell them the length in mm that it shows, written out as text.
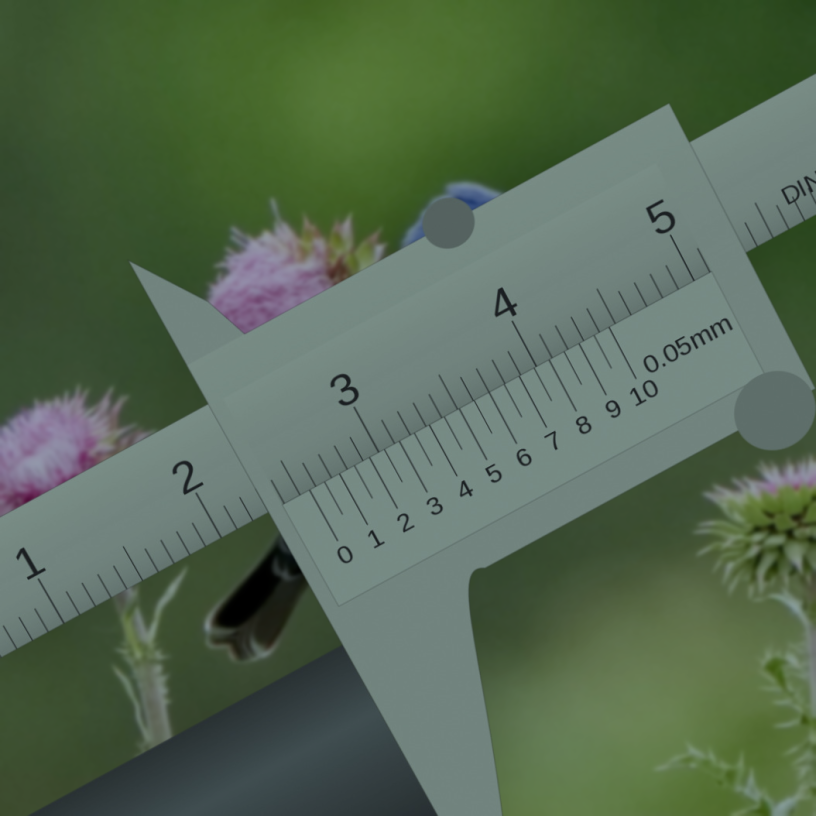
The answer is 25.6 mm
